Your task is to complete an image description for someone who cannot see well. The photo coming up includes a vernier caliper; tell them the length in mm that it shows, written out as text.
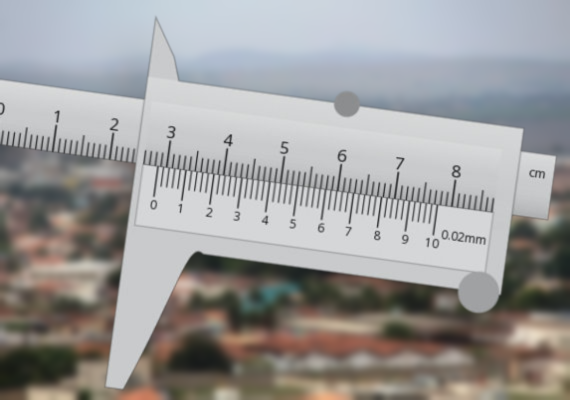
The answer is 28.5 mm
